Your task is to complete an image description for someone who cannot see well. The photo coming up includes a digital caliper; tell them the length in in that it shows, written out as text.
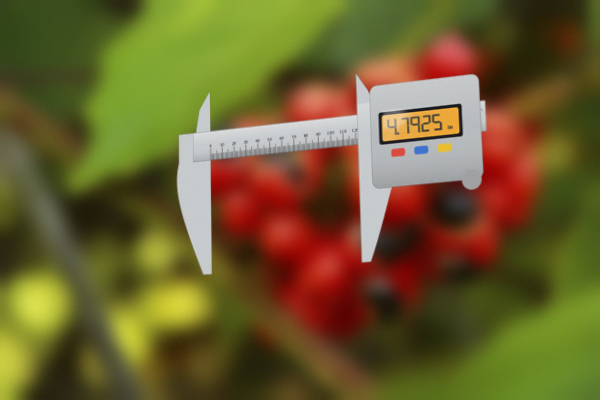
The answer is 4.7925 in
